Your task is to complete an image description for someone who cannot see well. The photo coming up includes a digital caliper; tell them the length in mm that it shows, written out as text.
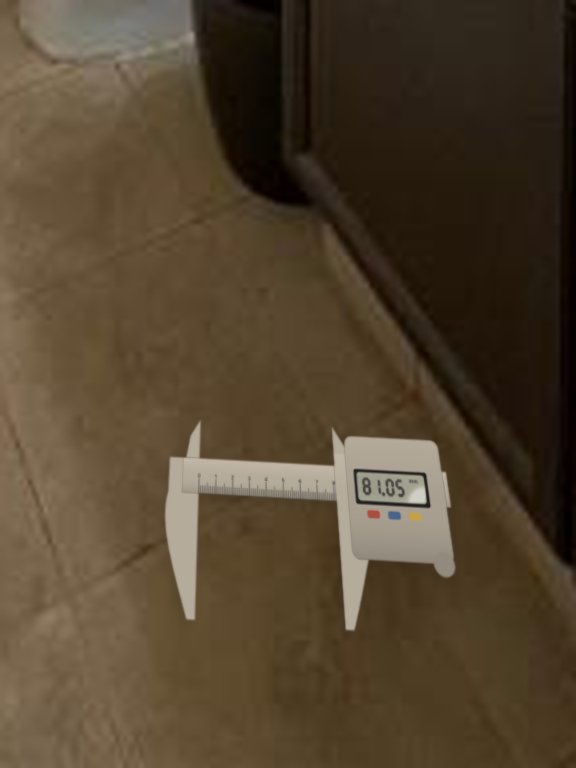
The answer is 81.05 mm
